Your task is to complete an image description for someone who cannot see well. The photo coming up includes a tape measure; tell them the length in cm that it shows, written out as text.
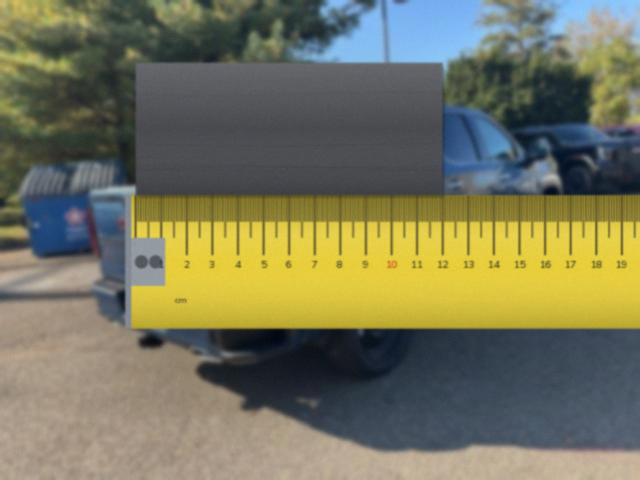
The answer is 12 cm
